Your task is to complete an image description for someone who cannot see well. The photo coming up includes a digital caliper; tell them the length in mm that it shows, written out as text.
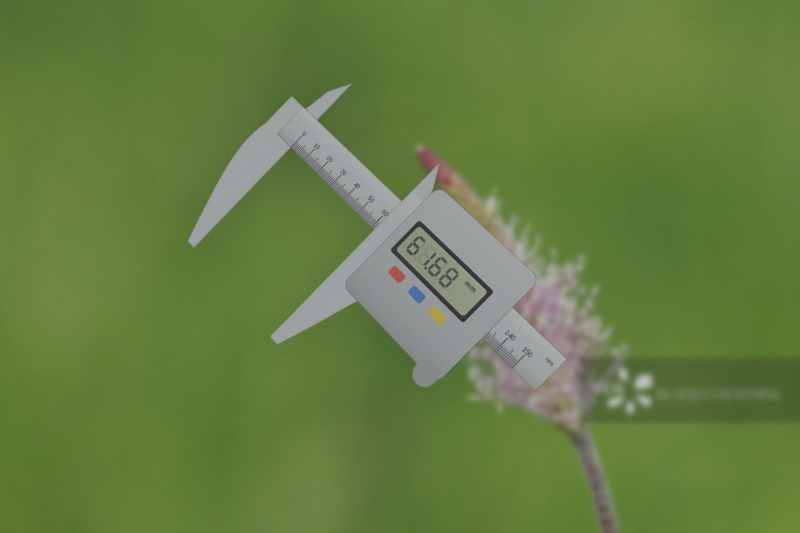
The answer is 61.68 mm
